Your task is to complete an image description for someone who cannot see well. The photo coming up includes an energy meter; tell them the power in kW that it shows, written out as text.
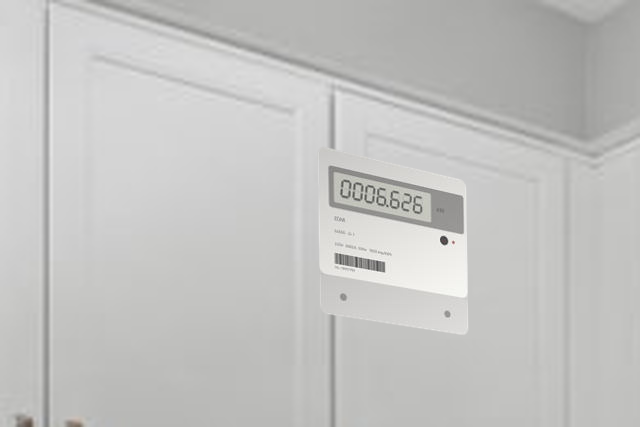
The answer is 6.626 kW
